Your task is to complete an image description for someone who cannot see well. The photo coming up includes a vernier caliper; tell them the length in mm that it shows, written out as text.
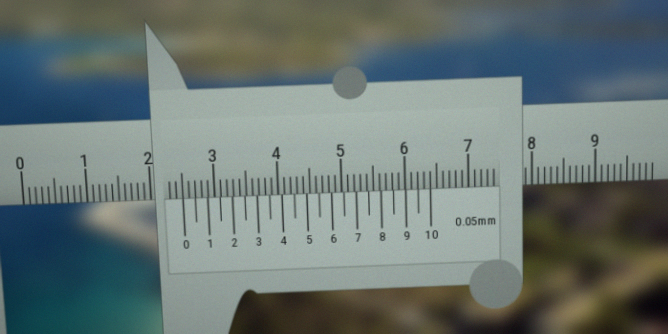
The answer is 25.0 mm
